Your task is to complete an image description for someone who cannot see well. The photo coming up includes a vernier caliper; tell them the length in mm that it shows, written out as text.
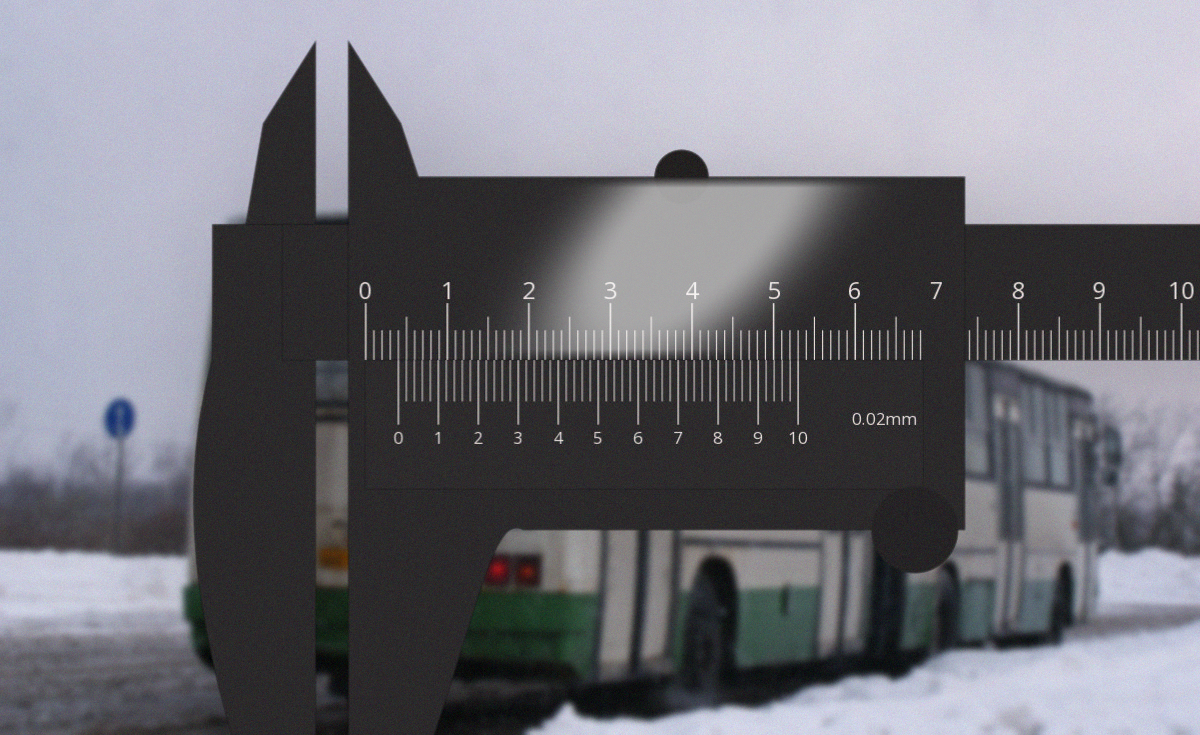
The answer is 4.0 mm
